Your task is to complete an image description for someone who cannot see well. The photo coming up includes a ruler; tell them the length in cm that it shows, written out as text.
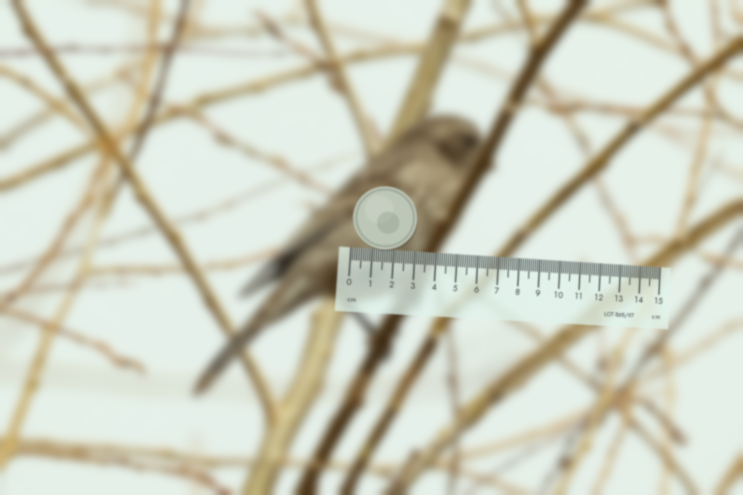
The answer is 3 cm
